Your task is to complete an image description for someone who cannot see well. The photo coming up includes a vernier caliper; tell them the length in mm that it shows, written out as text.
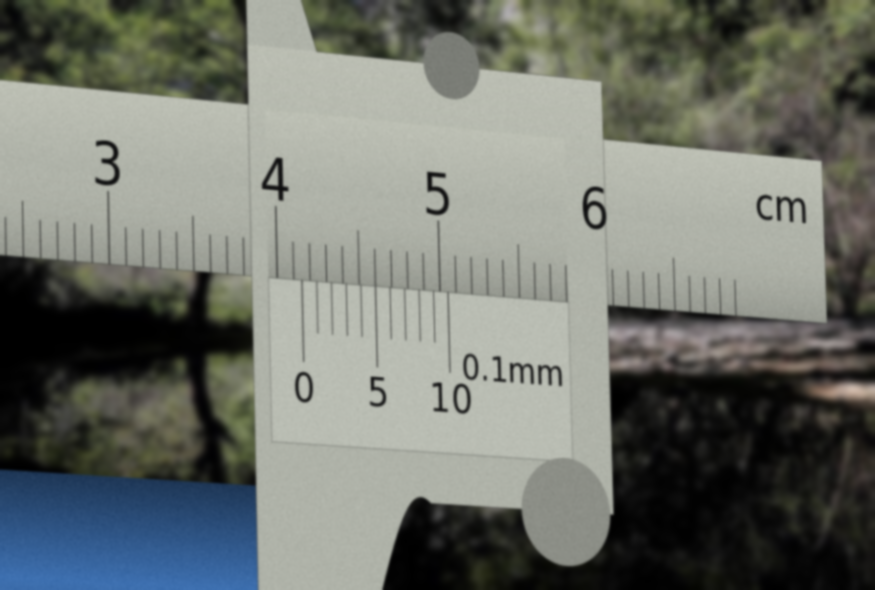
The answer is 41.5 mm
